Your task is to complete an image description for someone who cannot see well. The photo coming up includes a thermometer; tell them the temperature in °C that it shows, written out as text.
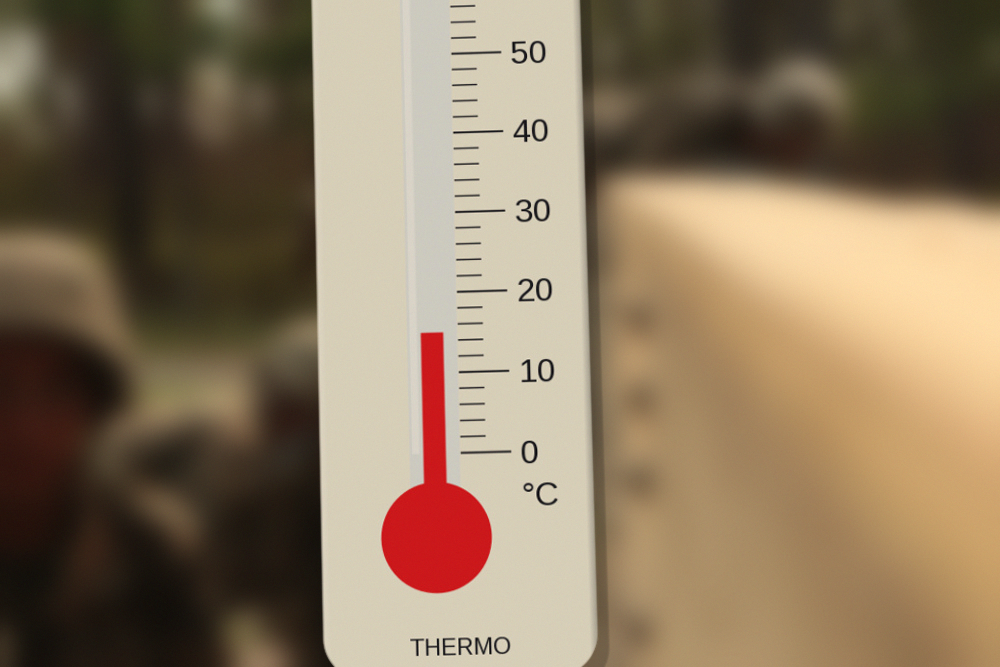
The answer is 15 °C
